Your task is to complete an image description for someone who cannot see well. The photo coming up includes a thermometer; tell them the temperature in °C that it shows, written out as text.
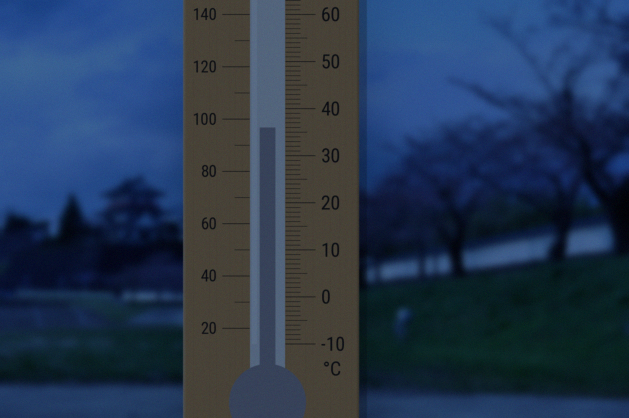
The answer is 36 °C
